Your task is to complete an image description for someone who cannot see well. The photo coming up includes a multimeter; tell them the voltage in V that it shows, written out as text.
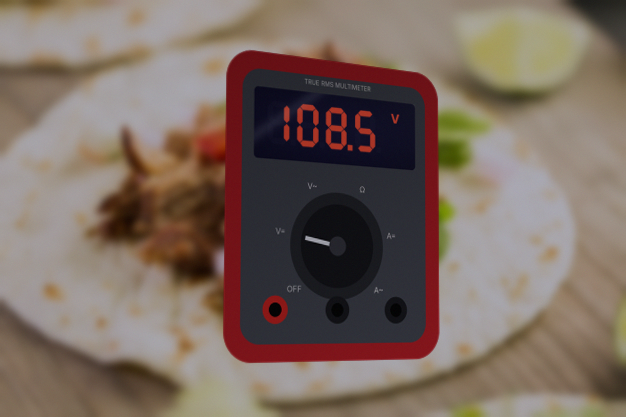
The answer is 108.5 V
